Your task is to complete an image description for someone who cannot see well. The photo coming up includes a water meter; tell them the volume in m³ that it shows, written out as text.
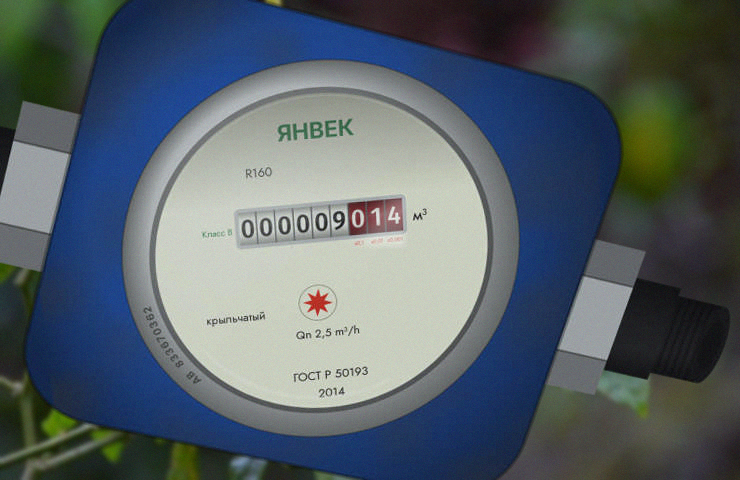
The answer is 9.014 m³
